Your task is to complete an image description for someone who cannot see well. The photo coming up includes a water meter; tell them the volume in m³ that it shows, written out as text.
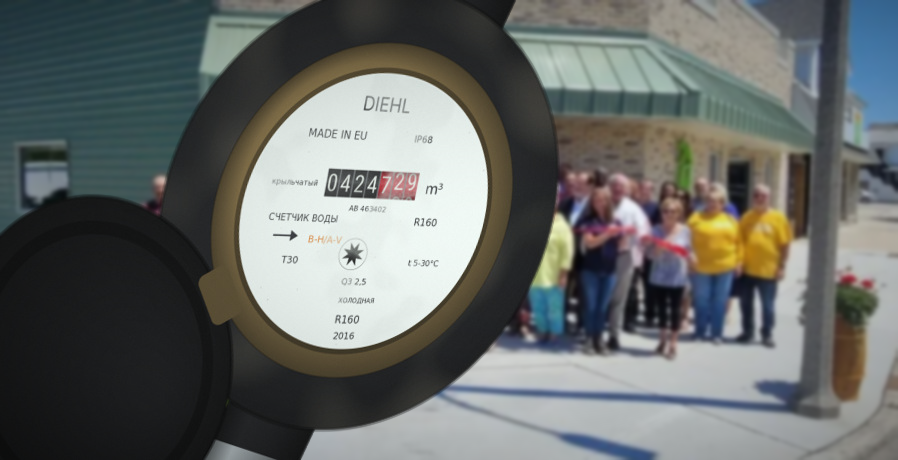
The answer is 424.729 m³
